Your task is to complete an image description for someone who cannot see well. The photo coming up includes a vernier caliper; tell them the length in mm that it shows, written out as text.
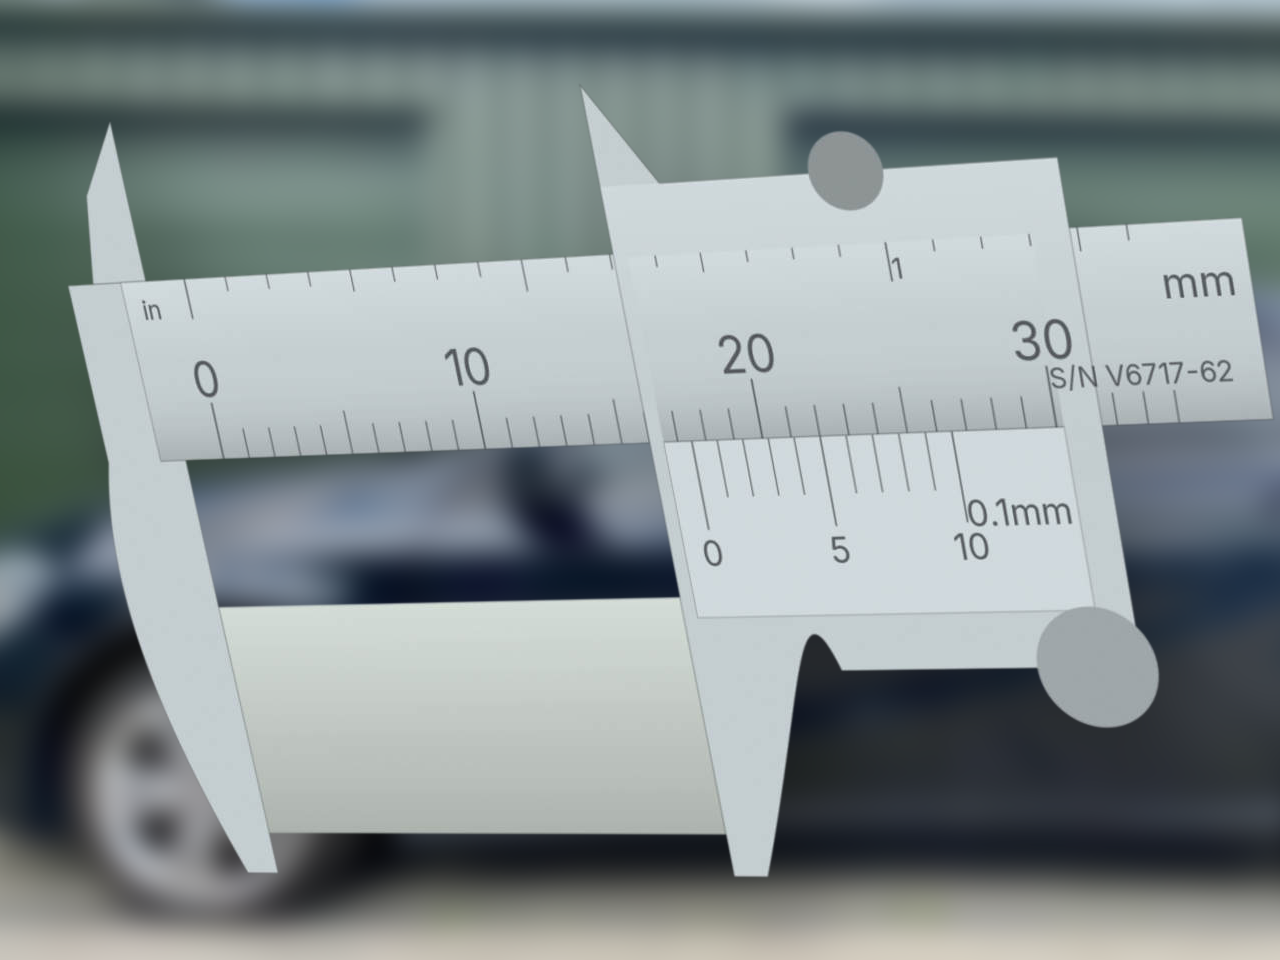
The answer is 17.5 mm
